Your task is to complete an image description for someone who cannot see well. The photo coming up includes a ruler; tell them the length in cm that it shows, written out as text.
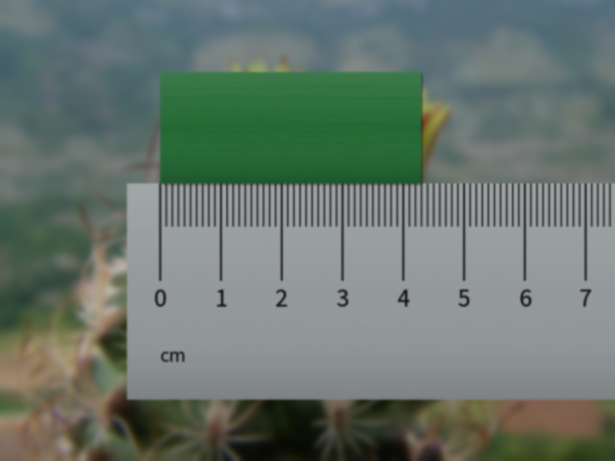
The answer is 4.3 cm
